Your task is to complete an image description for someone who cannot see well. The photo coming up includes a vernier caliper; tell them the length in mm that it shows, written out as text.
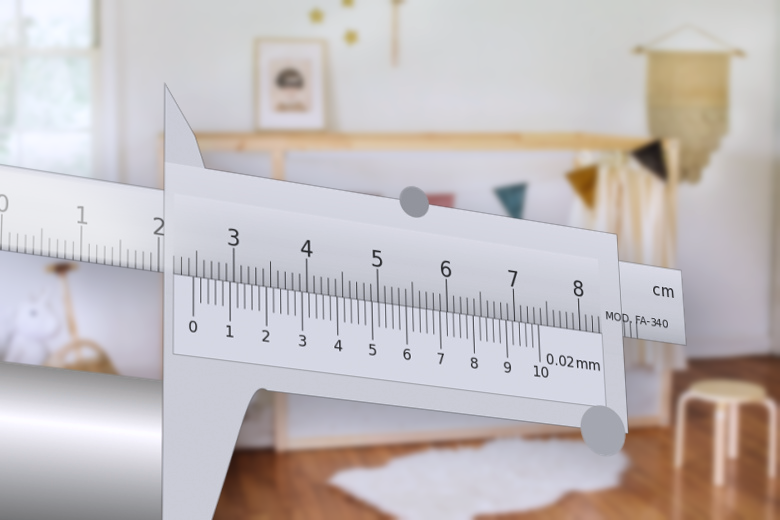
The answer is 24.6 mm
